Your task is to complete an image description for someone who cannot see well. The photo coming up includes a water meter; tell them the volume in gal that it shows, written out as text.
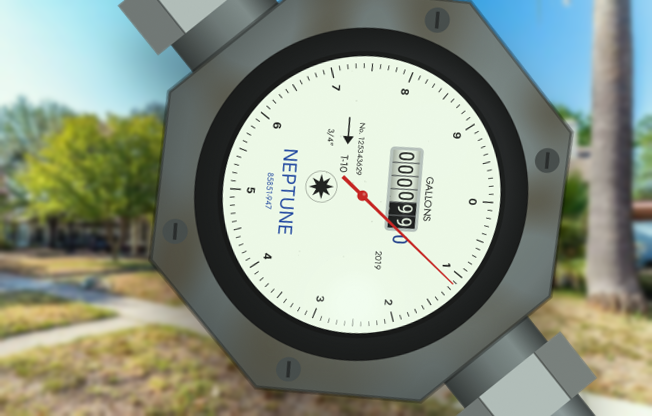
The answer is 991.1 gal
